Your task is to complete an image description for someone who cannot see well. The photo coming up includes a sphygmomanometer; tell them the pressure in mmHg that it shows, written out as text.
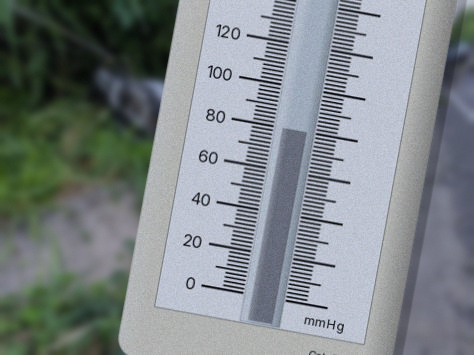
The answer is 80 mmHg
